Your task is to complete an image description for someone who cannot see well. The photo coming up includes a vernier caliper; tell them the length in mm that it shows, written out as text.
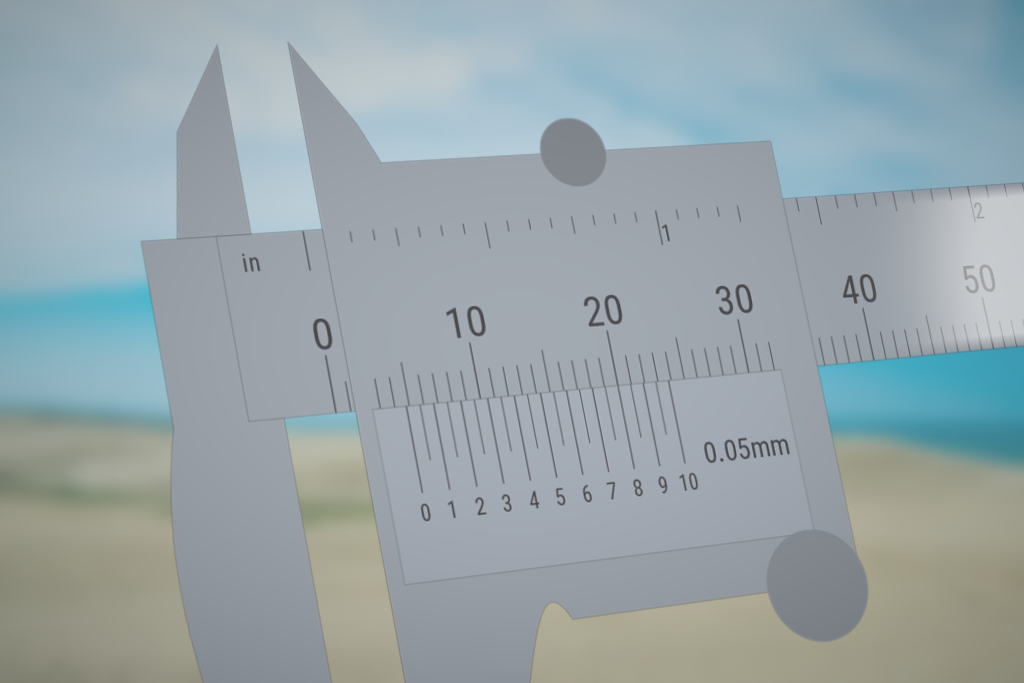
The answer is 4.8 mm
